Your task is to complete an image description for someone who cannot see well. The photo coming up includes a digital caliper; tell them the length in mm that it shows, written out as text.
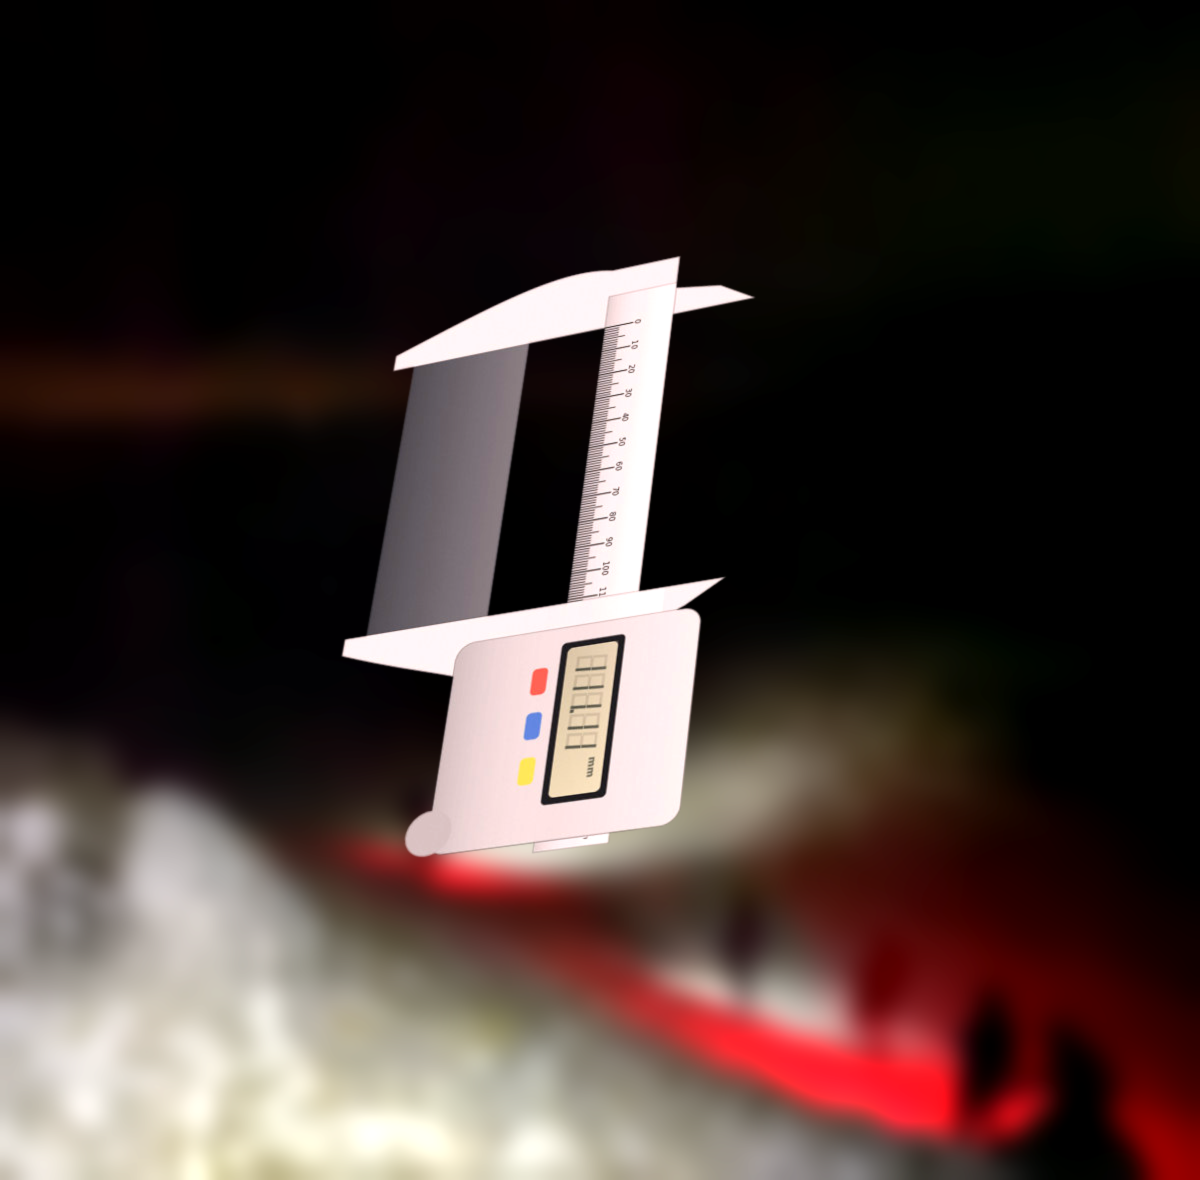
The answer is 111.11 mm
